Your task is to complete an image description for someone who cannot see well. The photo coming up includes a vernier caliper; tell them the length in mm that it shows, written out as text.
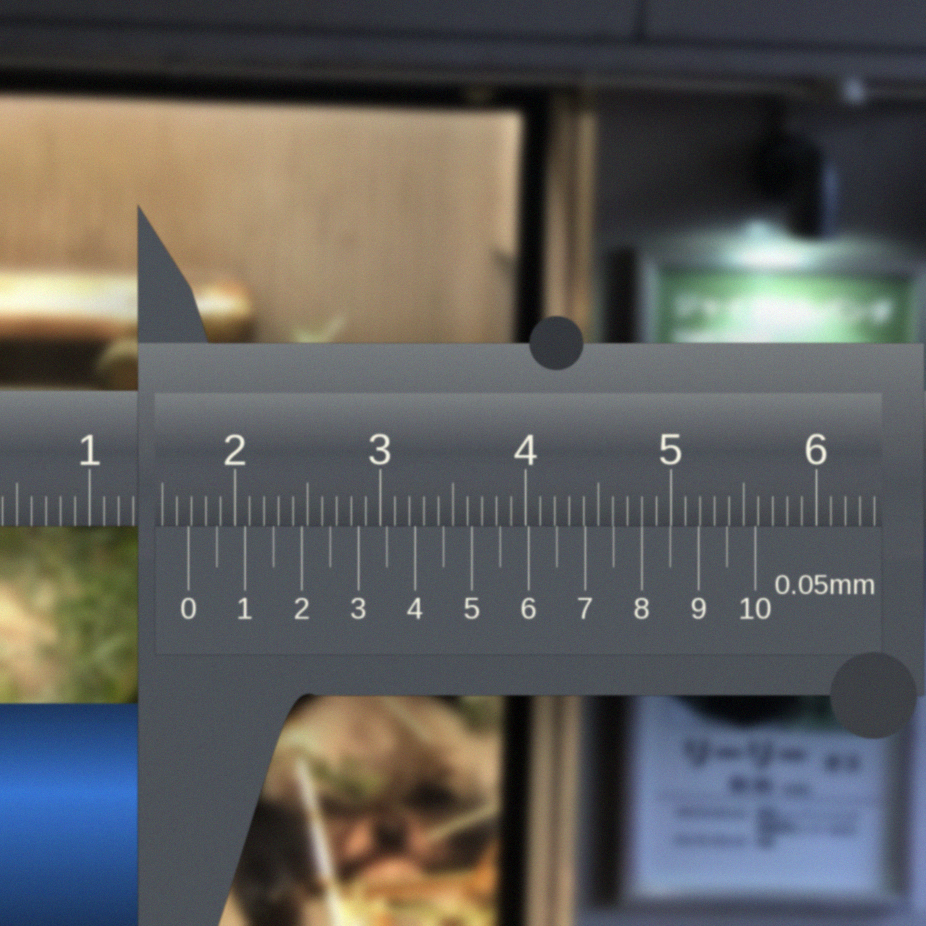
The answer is 16.8 mm
